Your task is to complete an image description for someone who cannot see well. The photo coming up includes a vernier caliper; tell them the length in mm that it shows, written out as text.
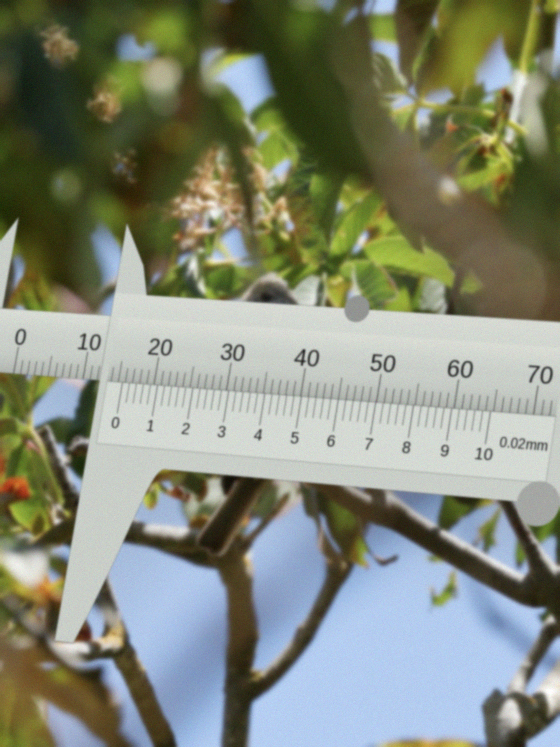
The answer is 15.6 mm
